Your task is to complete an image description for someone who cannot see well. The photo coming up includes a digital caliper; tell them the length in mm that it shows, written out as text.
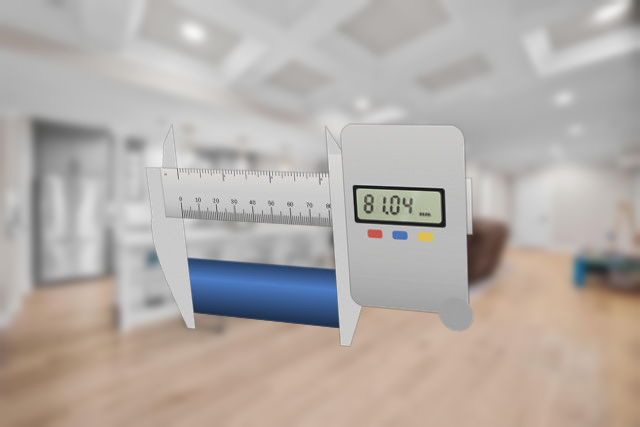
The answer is 81.04 mm
